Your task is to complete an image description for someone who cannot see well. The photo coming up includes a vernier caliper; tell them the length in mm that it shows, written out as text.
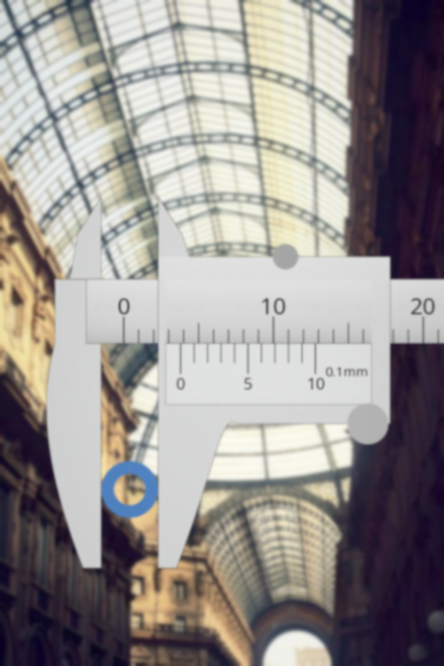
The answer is 3.8 mm
